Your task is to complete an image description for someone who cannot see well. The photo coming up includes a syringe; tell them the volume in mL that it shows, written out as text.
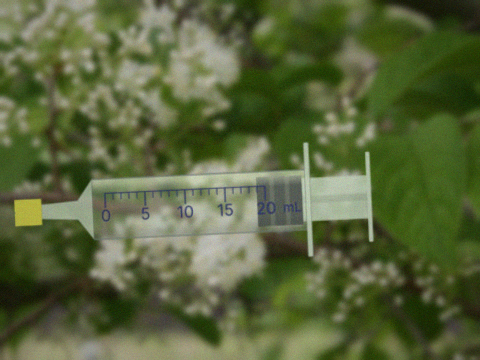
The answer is 19 mL
